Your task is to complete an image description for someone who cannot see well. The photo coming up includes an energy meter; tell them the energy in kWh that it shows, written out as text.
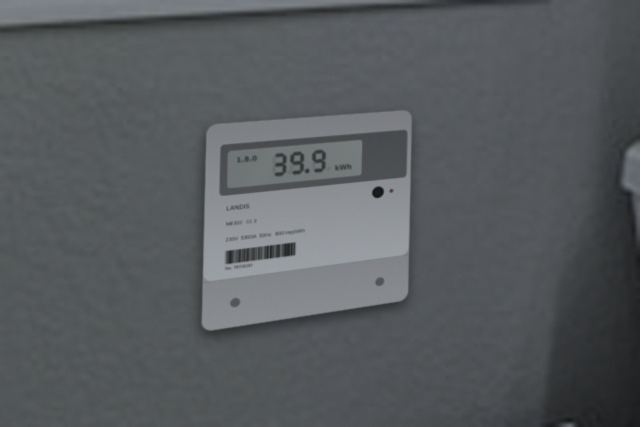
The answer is 39.9 kWh
